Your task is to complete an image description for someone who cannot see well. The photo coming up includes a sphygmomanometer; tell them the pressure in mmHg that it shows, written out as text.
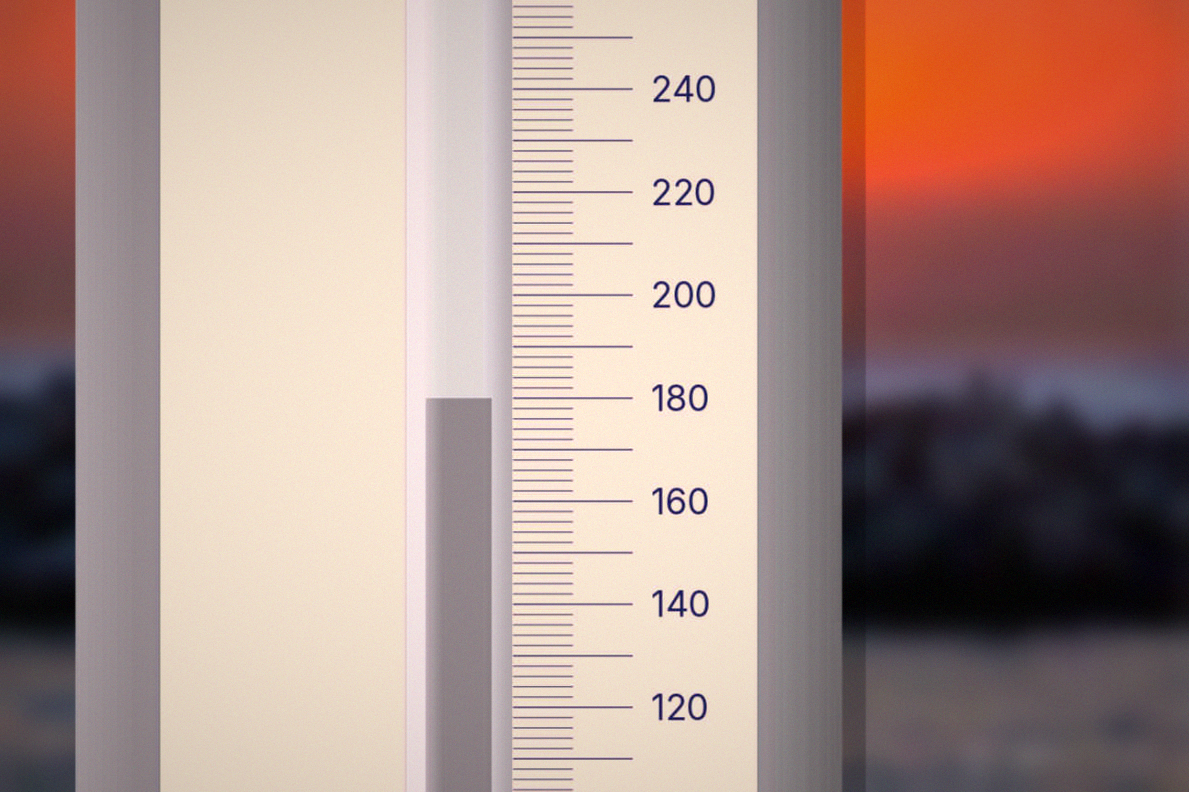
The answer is 180 mmHg
